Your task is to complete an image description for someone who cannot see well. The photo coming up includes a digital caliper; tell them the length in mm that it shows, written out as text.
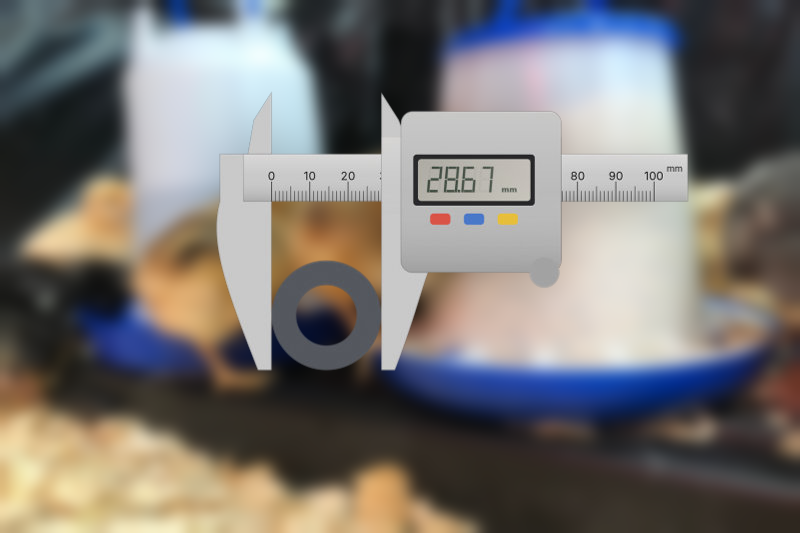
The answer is 28.67 mm
